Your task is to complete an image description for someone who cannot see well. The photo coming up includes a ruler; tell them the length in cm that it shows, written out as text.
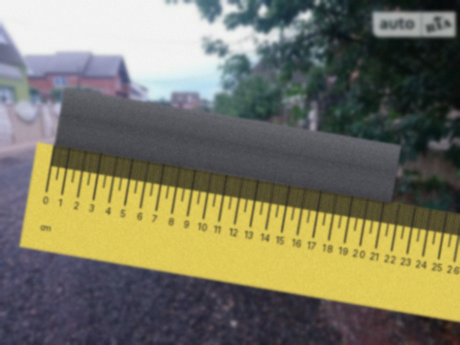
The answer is 21.5 cm
